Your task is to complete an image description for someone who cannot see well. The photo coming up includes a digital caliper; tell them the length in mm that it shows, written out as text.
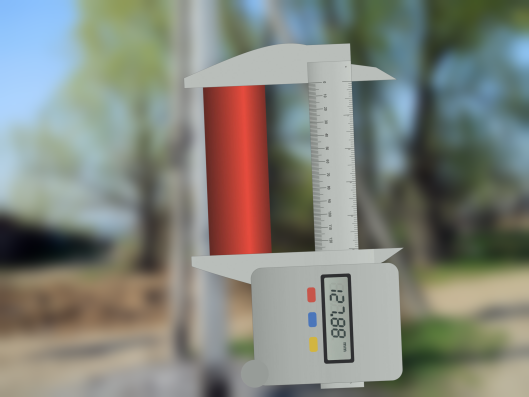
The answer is 127.88 mm
